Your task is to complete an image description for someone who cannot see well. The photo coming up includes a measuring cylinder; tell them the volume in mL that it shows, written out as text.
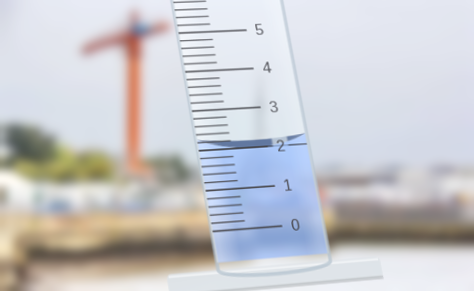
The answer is 2 mL
